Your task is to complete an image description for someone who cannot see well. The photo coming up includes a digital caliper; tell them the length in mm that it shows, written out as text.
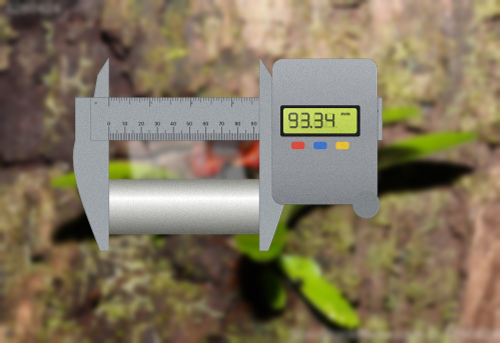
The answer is 93.34 mm
